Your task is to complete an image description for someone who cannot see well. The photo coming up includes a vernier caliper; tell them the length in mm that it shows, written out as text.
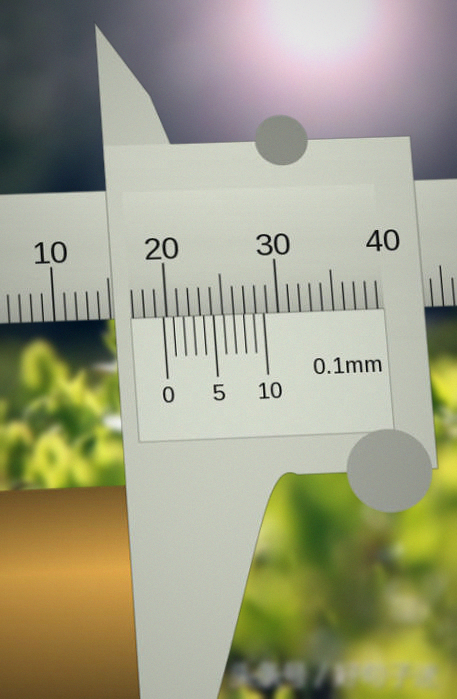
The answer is 19.7 mm
